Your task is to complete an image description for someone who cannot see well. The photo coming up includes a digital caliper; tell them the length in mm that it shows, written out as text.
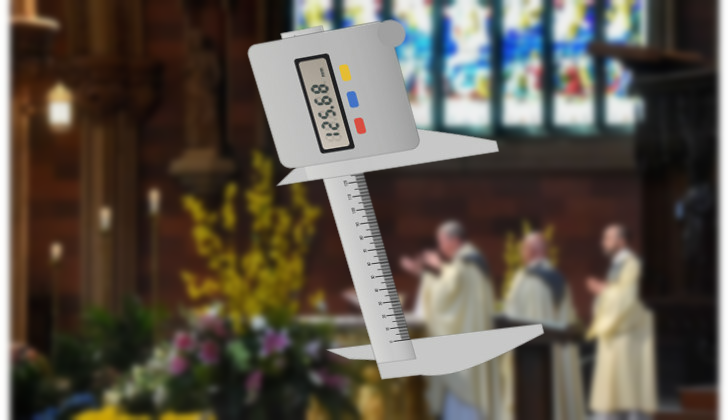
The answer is 125.68 mm
